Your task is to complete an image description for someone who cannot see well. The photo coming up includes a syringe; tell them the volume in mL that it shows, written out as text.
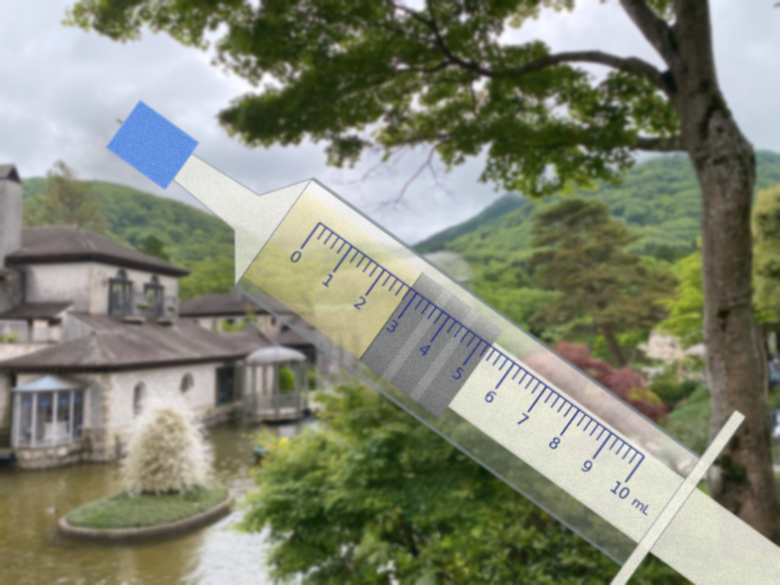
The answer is 2.8 mL
